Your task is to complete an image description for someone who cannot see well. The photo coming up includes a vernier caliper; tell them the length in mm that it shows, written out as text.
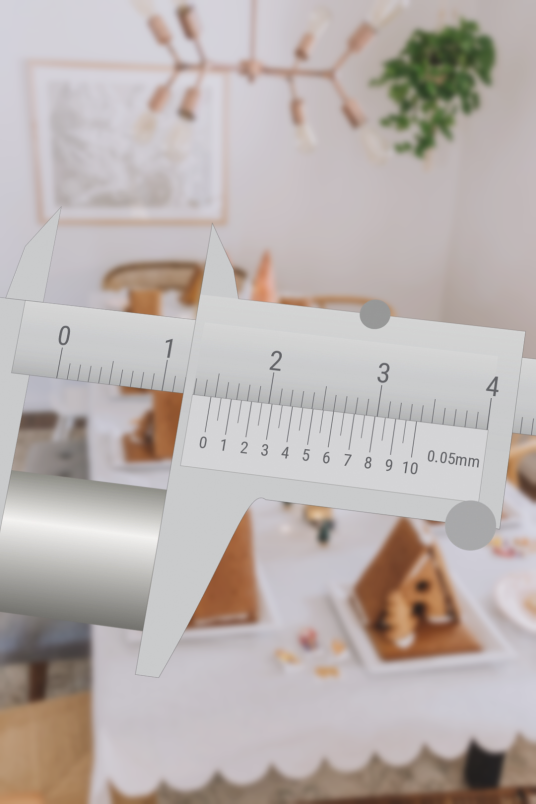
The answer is 14.6 mm
